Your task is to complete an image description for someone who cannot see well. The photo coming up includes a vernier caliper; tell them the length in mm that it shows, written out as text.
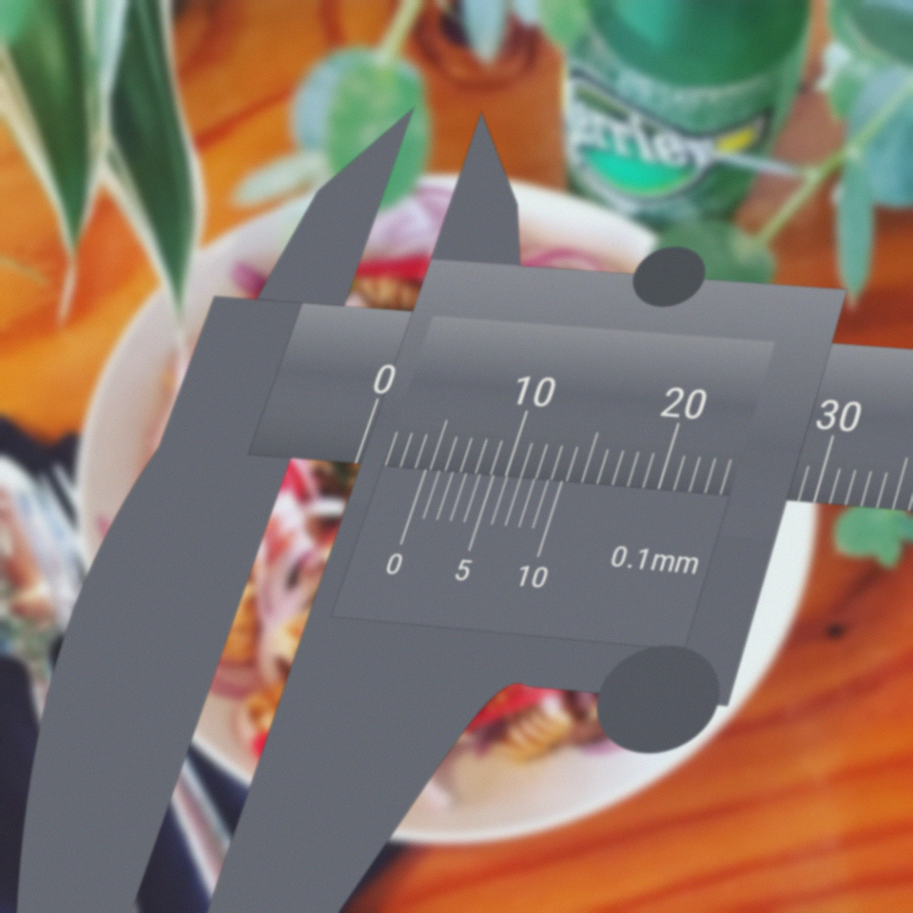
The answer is 4.7 mm
